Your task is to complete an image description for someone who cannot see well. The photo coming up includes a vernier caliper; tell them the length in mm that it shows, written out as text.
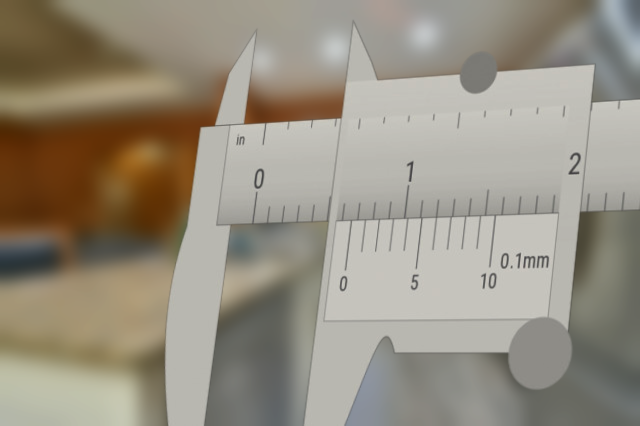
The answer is 6.6 mm
